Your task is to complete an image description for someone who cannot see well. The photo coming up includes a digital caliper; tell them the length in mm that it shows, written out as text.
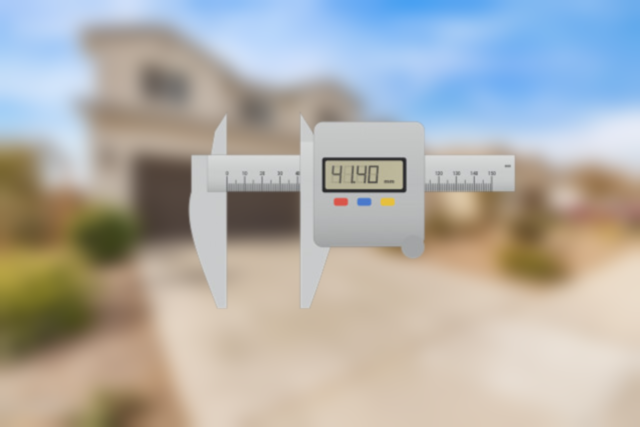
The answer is 41.40 mm
